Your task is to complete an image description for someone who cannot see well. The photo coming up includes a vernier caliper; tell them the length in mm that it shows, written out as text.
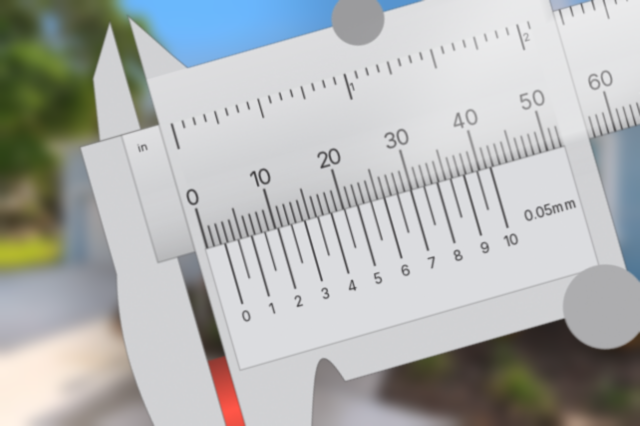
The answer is 2.6 mm
